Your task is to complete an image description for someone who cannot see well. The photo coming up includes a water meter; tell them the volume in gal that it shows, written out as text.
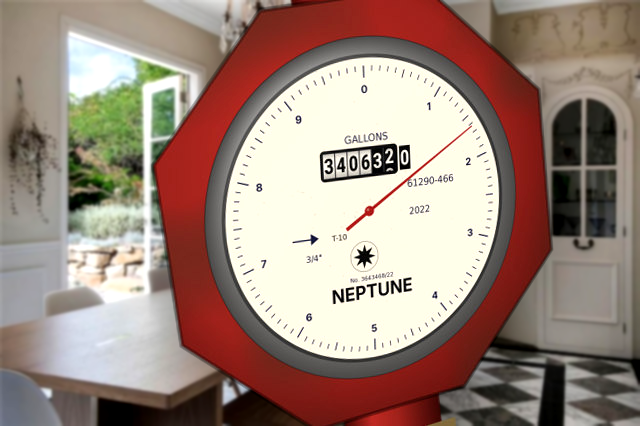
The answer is 3406321.6 gal
